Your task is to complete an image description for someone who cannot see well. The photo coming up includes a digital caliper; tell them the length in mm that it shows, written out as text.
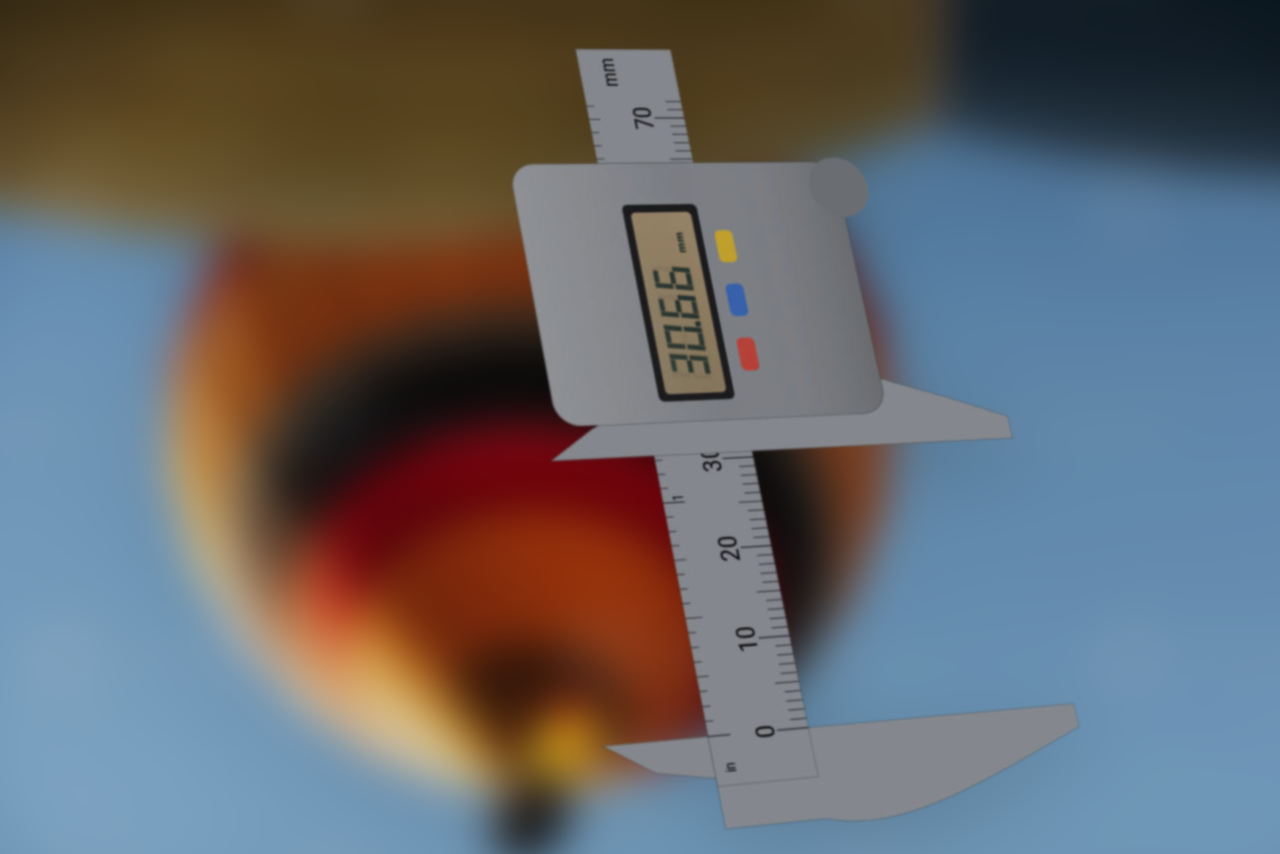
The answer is 30.66 mm
